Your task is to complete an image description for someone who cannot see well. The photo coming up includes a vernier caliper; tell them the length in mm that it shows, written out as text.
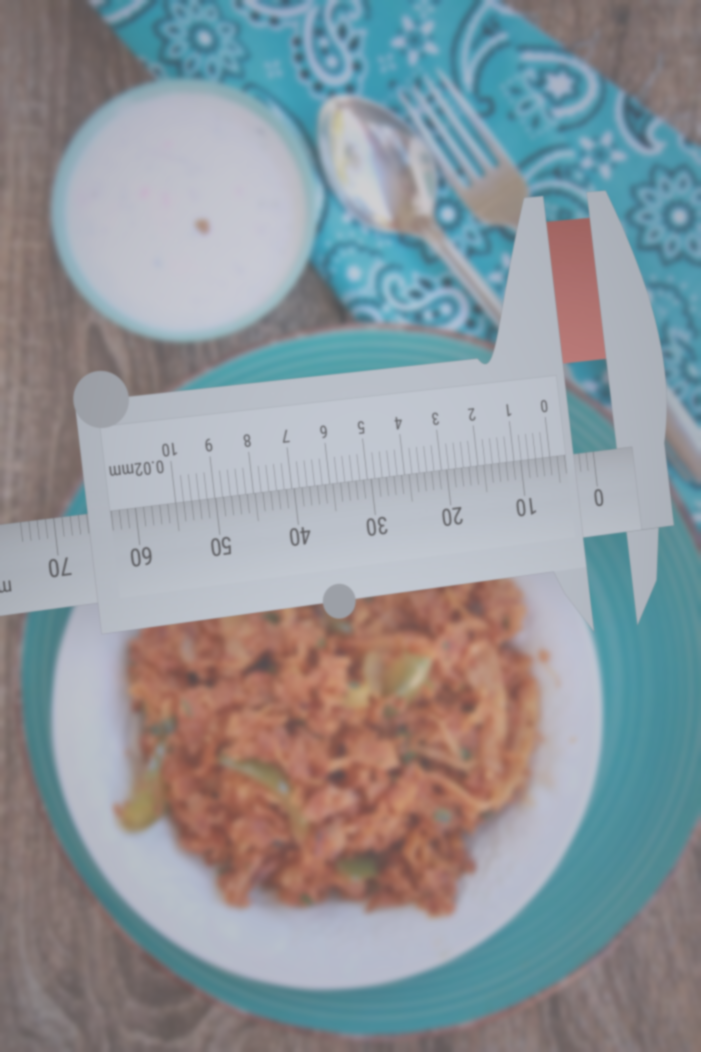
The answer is 6.0 mm
